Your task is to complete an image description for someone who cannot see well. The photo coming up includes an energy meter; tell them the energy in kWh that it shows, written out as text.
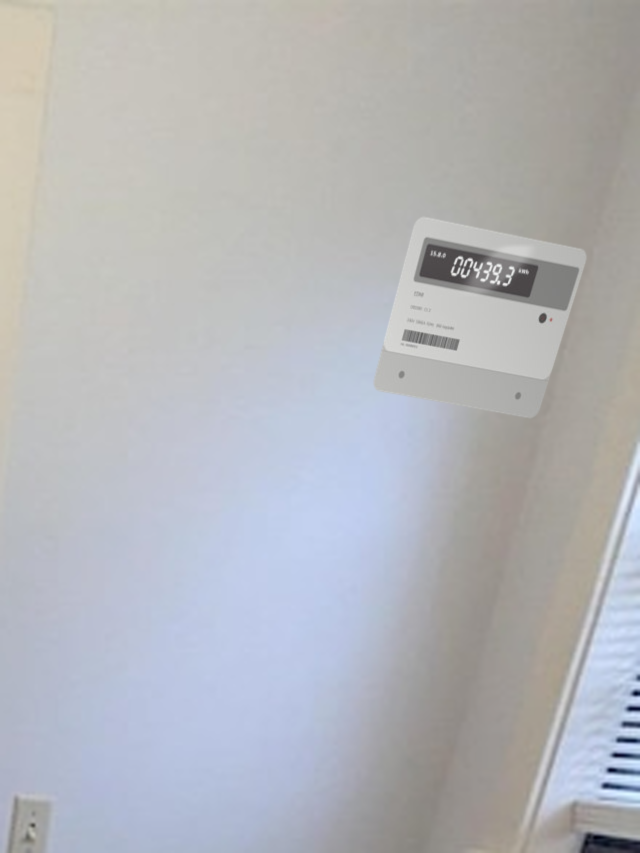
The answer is 439.3 kWh
